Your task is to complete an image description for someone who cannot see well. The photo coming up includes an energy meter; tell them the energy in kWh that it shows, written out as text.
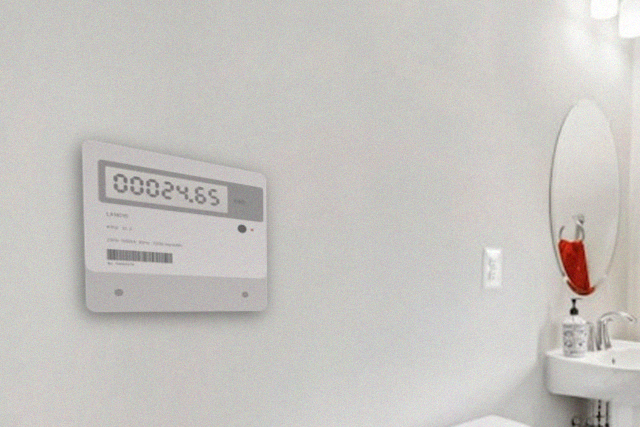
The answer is 24.65 kWh
